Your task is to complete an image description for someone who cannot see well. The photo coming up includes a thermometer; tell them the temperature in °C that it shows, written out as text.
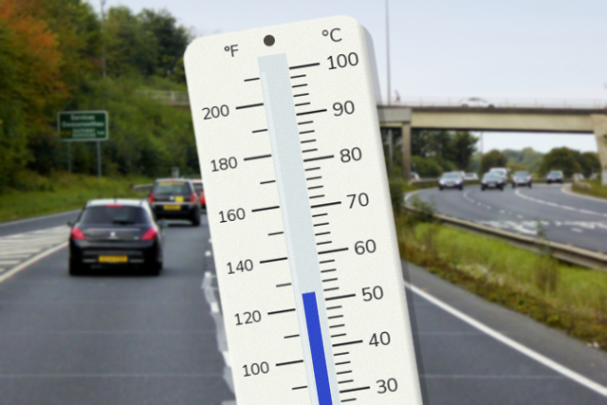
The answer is 52 °C
